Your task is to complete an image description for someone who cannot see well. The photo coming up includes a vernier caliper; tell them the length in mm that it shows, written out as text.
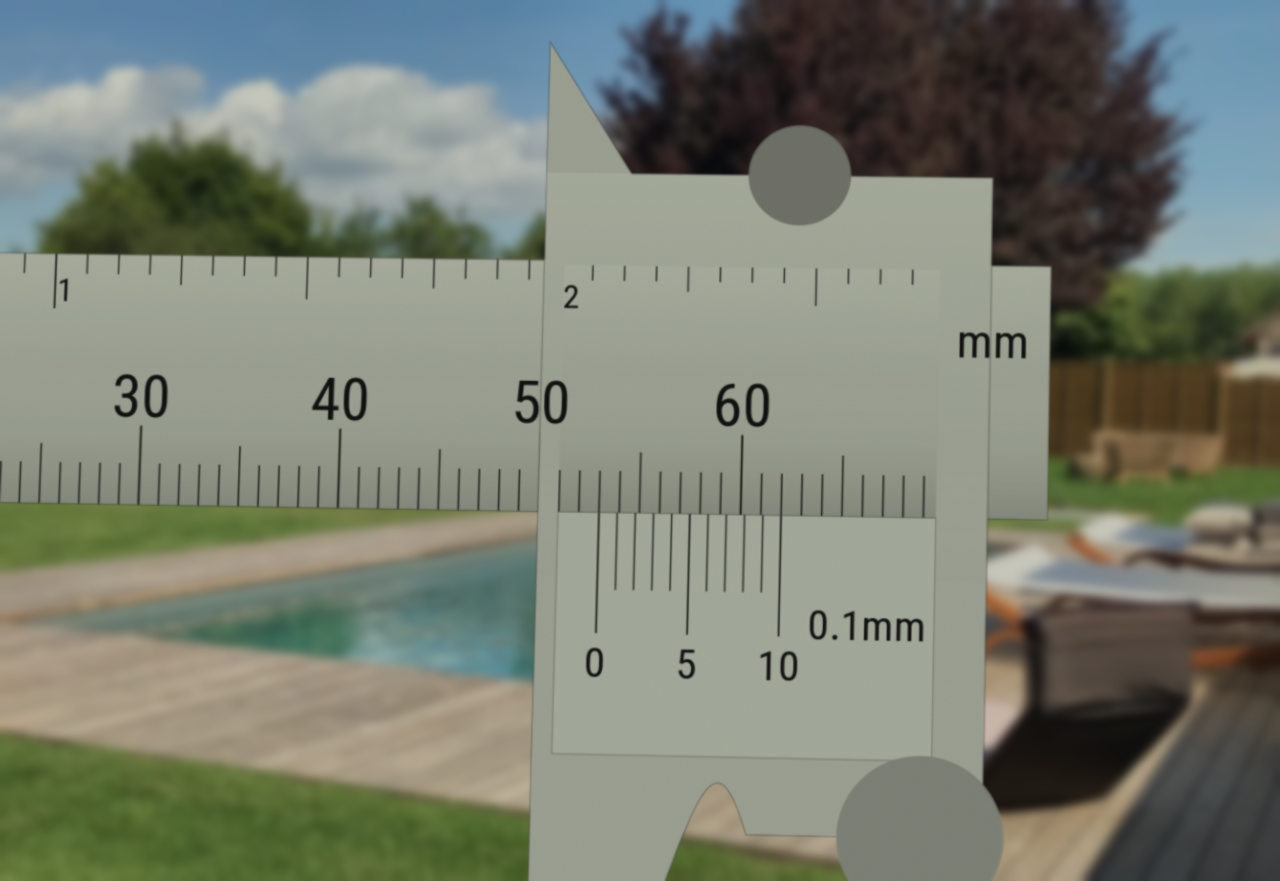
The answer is 53.0 mm
